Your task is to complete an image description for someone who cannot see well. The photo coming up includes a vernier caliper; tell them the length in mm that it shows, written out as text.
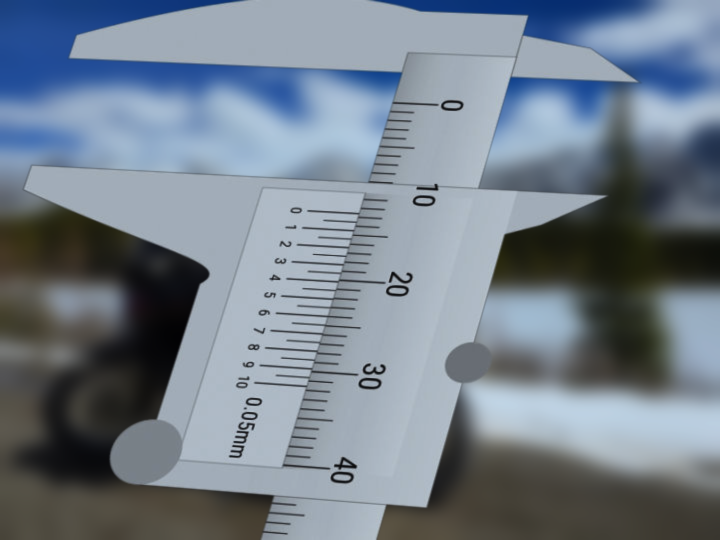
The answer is 12.6 mm
